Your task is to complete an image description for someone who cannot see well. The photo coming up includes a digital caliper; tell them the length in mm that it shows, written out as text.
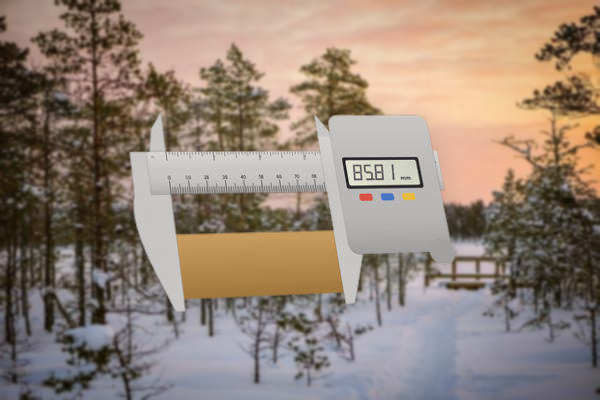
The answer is 85.81 mm
